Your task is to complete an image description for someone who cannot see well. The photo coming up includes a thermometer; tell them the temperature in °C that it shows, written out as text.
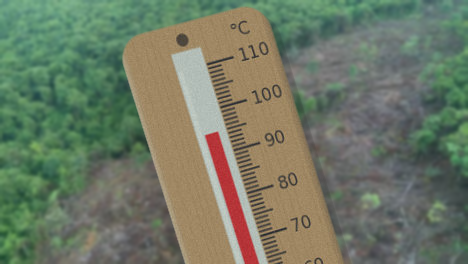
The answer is 95 °C
